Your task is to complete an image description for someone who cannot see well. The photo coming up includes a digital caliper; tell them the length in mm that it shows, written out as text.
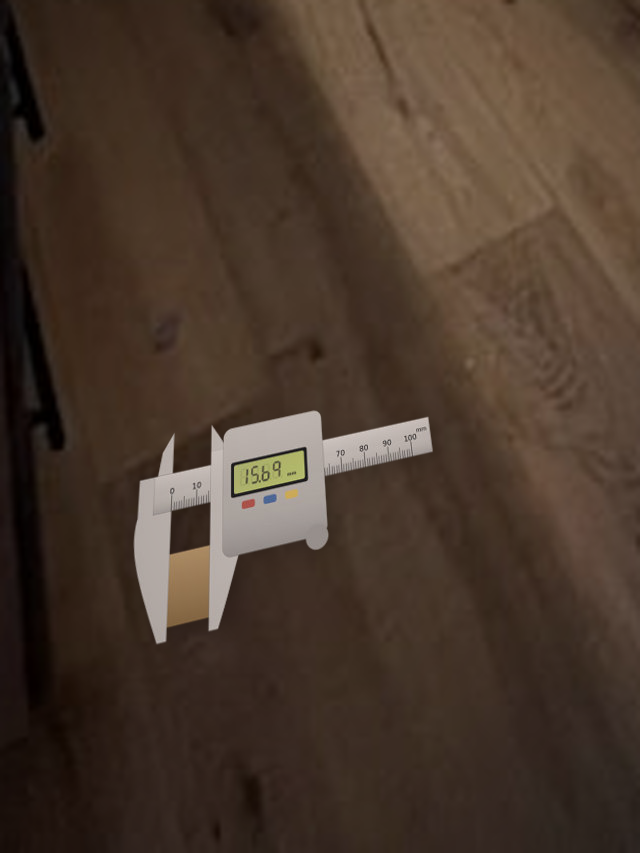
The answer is 15.69 mm
